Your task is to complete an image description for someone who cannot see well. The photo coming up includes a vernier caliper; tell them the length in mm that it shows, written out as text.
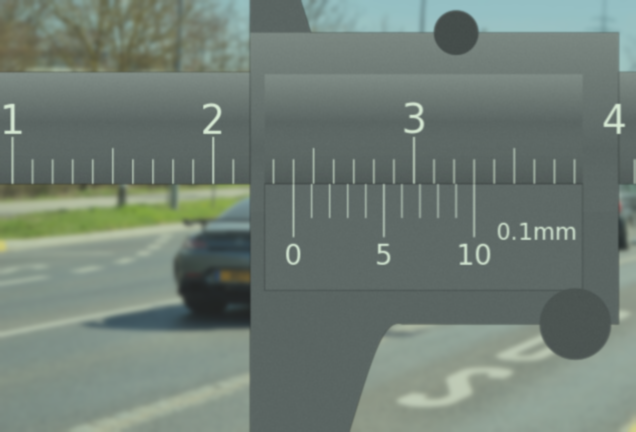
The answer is 24.0 mm
